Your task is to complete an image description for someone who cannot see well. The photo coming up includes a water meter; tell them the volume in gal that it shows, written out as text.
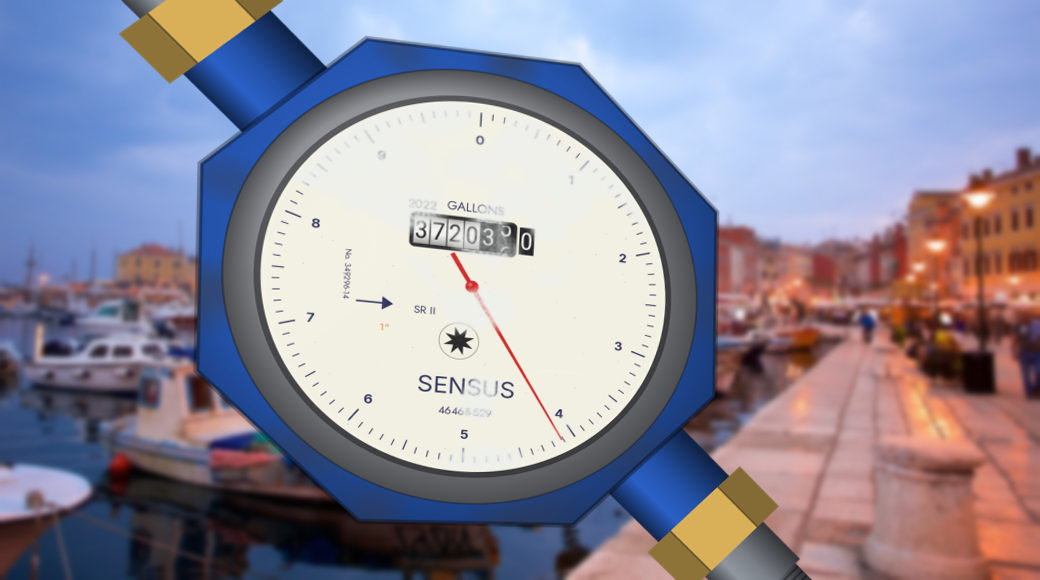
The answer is 3720354.1 gal
